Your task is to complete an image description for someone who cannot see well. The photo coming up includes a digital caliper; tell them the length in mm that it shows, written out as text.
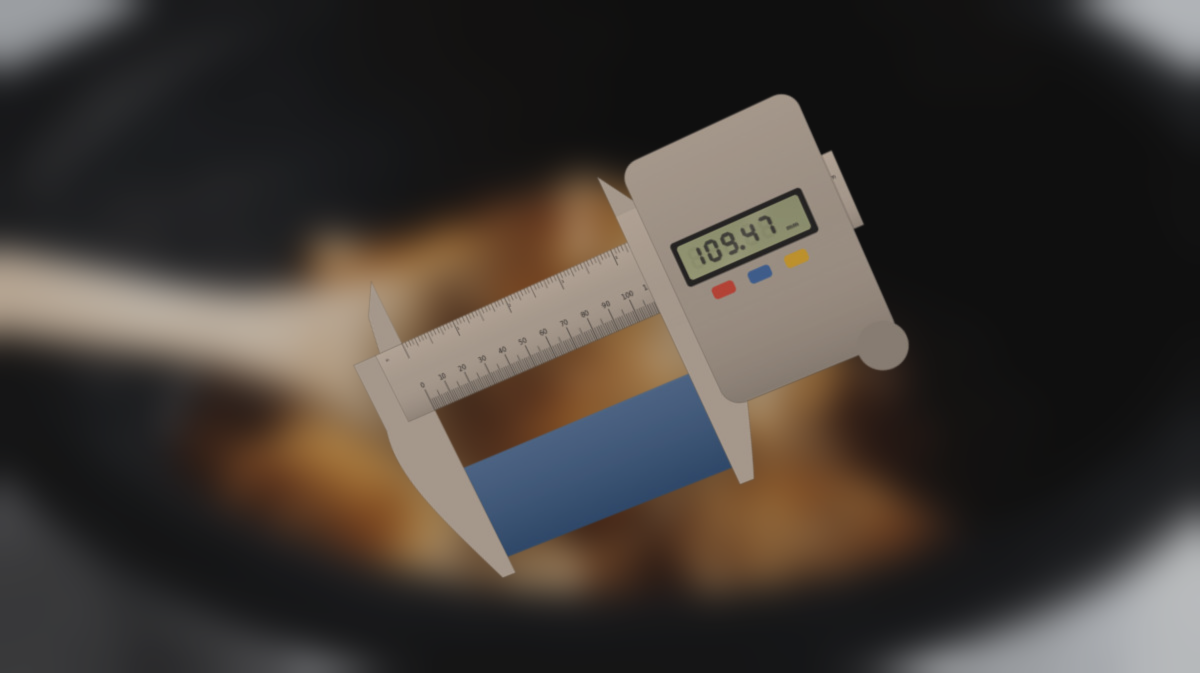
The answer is 109.47 mm
